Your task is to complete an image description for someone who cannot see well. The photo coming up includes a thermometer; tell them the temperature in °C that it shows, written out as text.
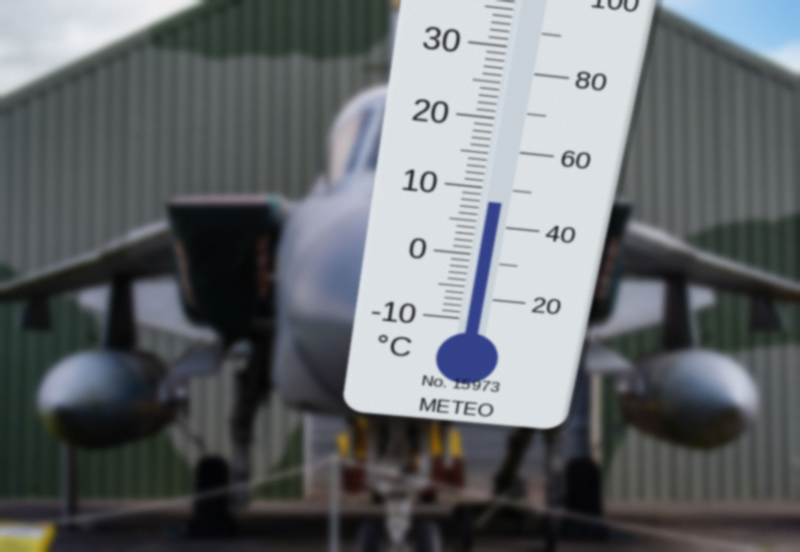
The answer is 8 °C
